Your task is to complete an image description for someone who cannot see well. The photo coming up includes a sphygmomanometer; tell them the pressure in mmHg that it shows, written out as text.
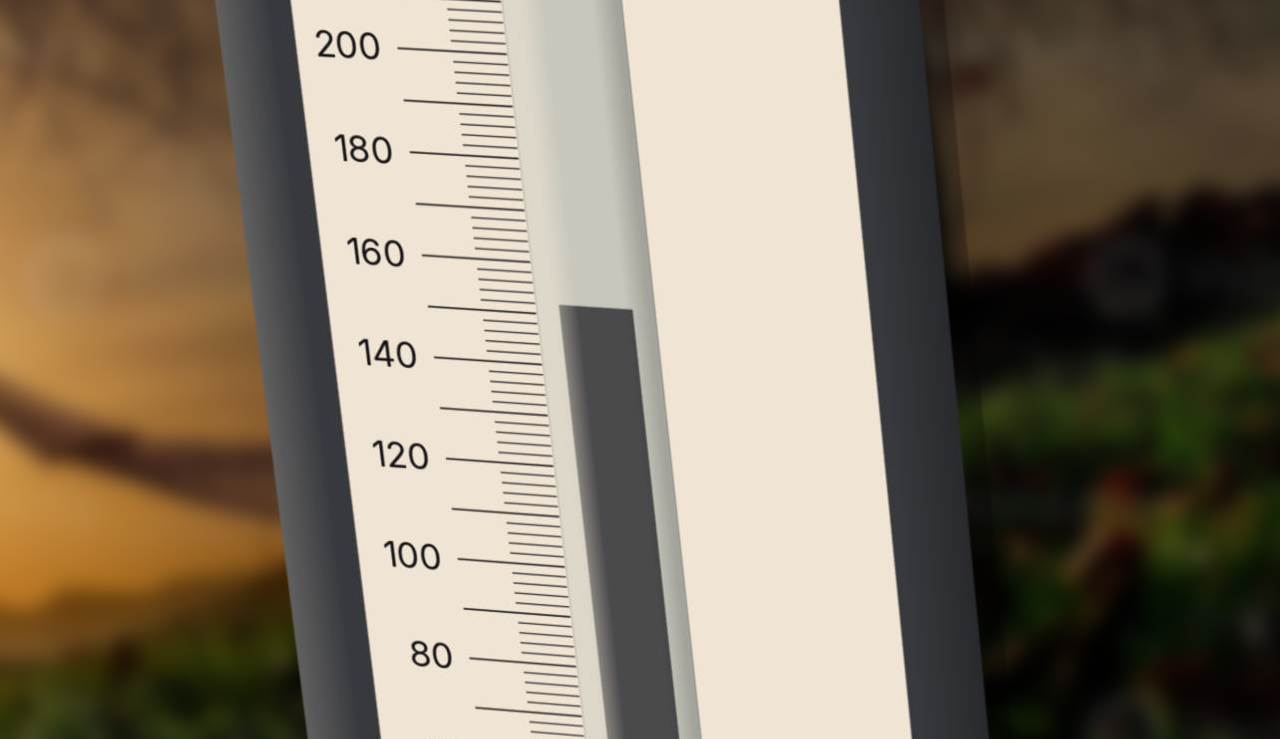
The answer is 152 mmHg
